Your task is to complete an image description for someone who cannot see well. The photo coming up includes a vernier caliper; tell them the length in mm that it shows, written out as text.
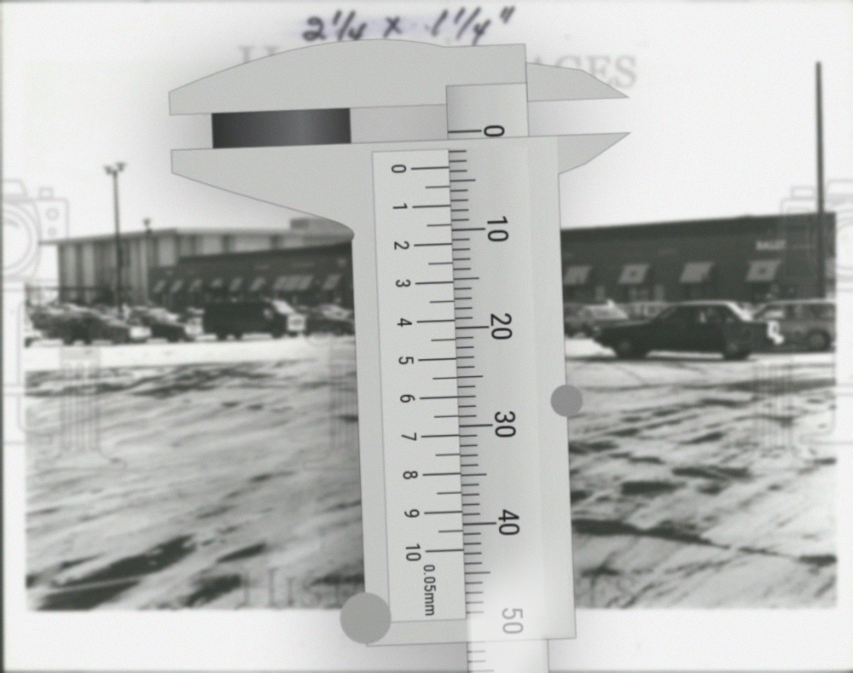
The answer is 3.6 mm
